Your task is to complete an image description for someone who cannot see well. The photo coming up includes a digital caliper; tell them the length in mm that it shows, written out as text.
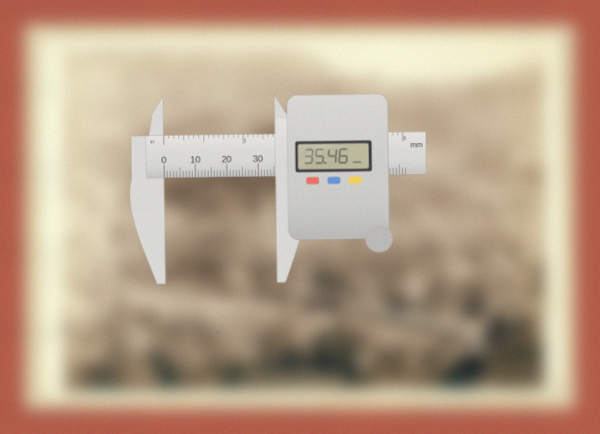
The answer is 35.46 mm
